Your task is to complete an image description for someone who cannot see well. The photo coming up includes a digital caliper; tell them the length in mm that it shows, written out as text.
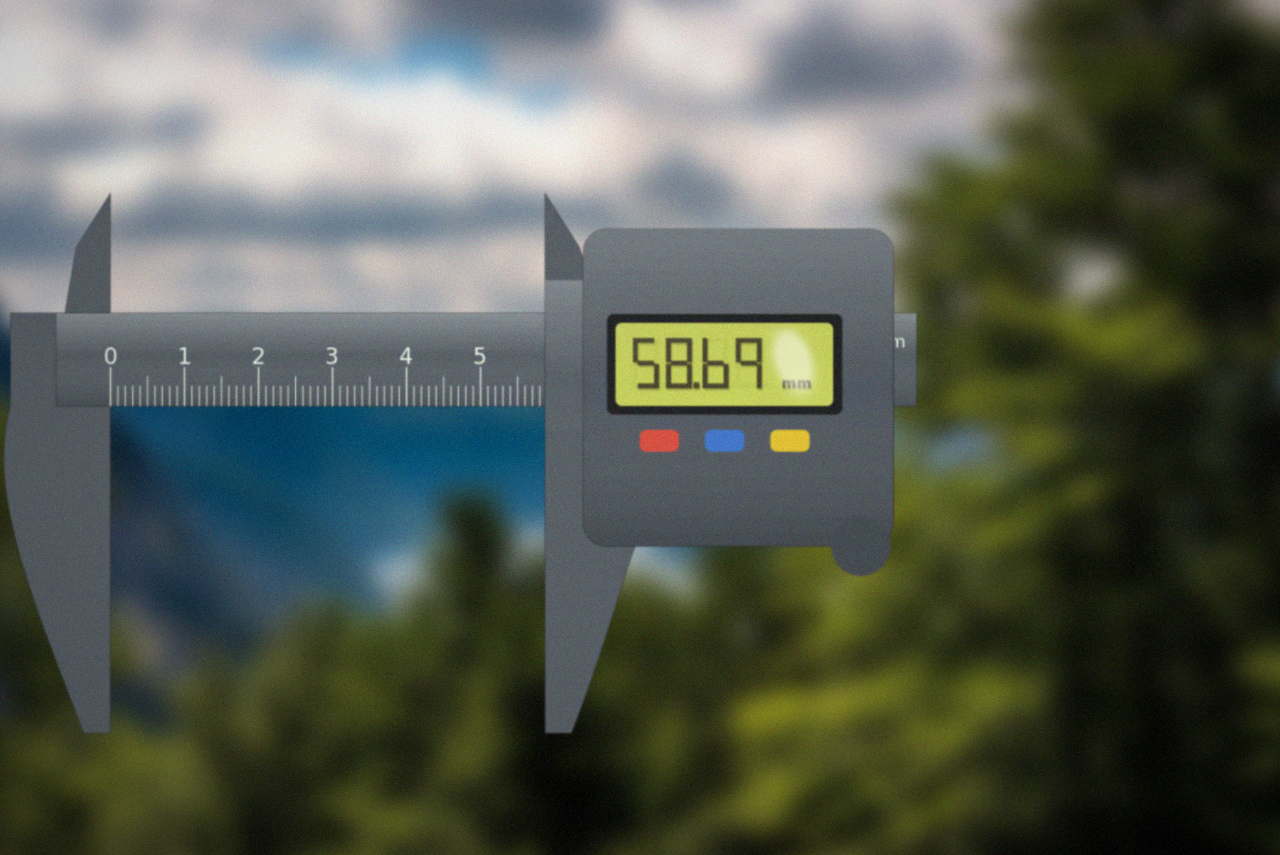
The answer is 58.69 mm
